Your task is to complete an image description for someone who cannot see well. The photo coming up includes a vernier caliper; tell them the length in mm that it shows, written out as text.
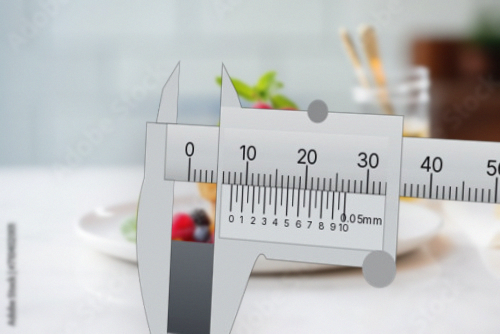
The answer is 7.5 mm
